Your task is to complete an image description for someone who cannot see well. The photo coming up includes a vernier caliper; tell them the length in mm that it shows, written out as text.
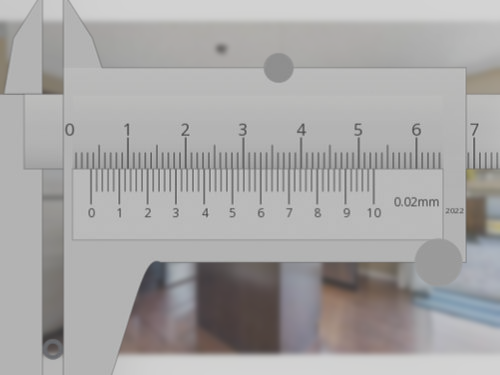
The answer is 3.6 mm
